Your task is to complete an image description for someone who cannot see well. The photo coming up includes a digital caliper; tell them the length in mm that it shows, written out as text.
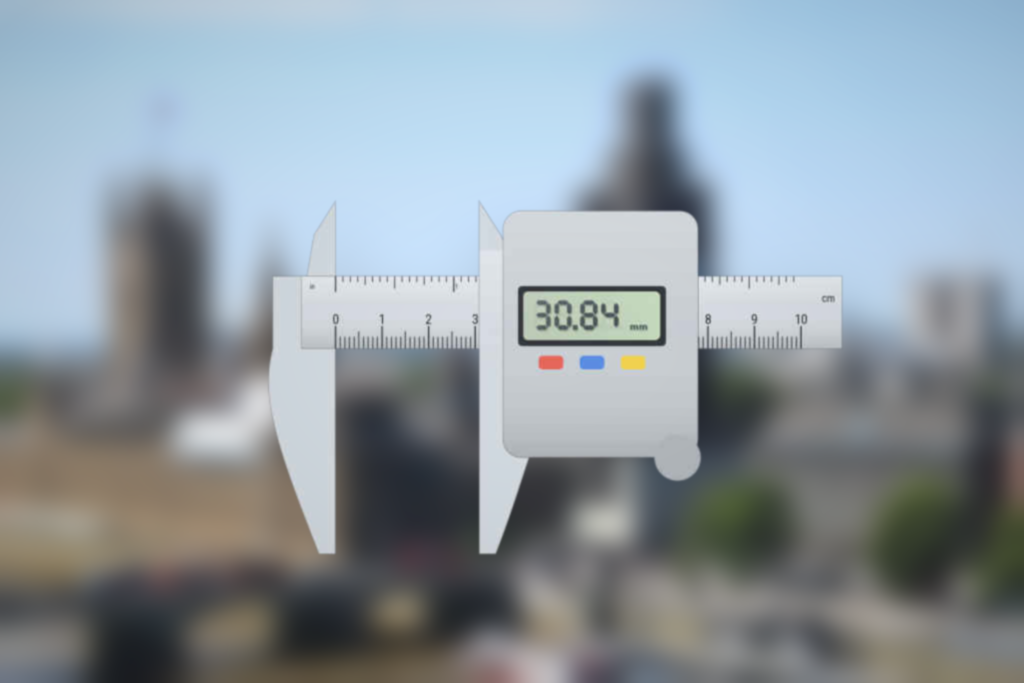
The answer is 30.84 mm
